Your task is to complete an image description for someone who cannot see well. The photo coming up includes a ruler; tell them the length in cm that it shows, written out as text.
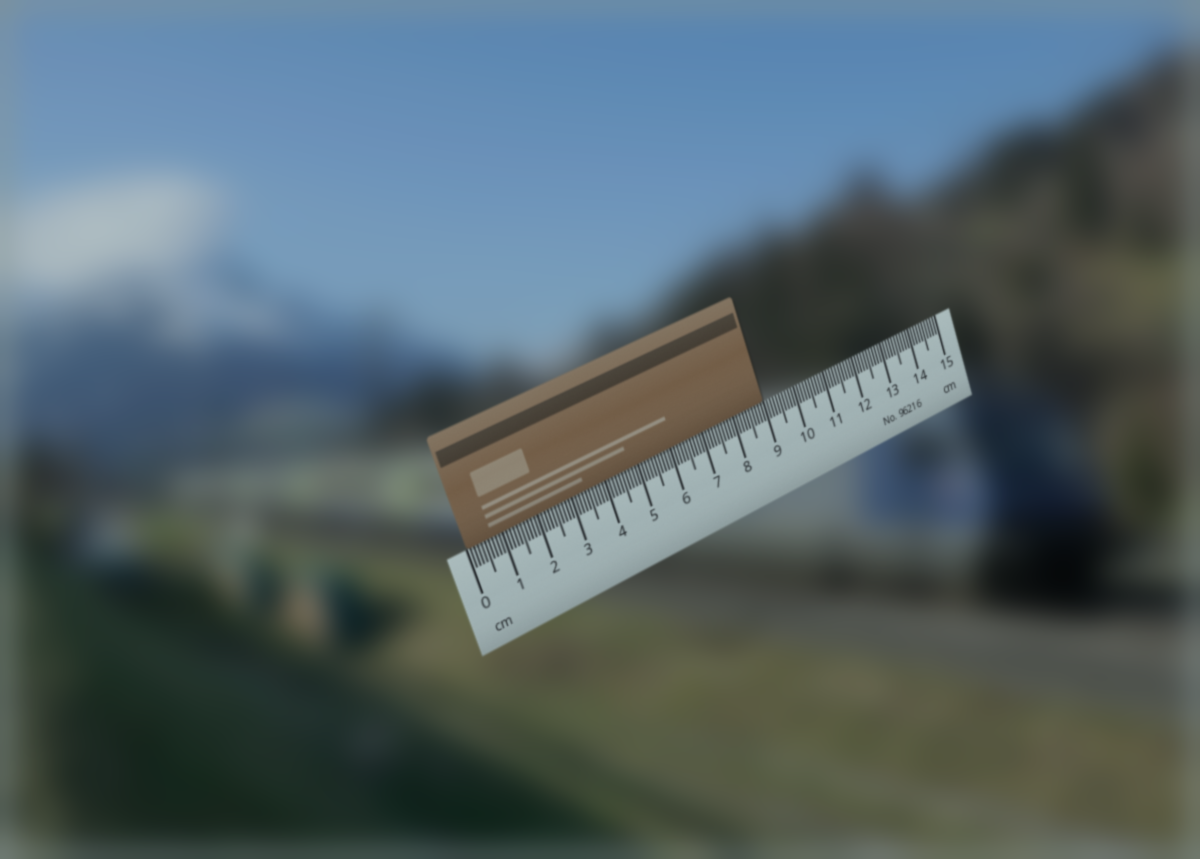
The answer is 9 cm
